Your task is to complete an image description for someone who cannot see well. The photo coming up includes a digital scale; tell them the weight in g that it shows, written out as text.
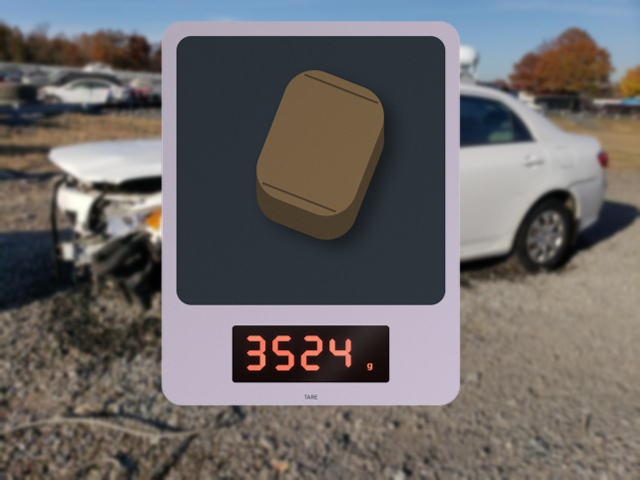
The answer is 3524 g
